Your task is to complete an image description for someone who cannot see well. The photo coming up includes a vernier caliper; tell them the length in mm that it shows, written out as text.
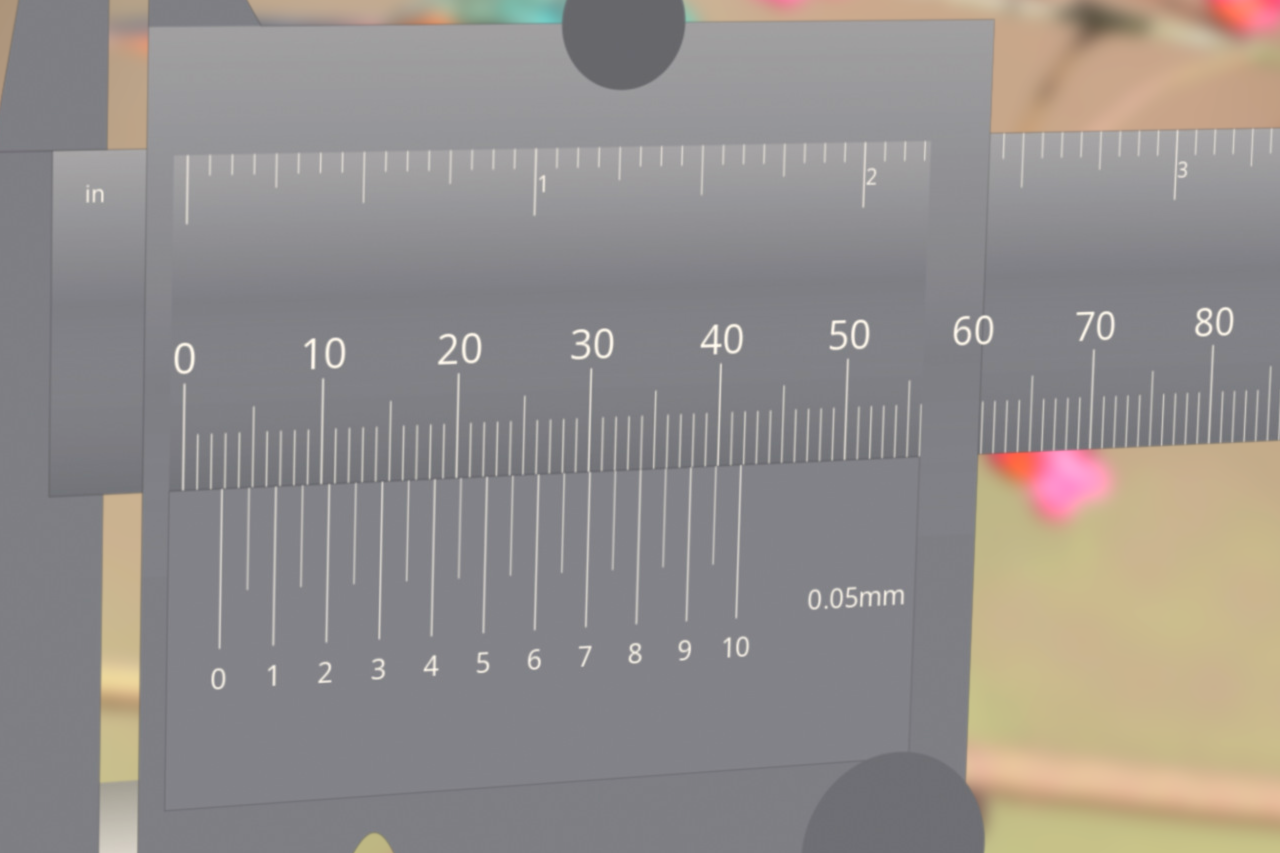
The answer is 2.8 mm
